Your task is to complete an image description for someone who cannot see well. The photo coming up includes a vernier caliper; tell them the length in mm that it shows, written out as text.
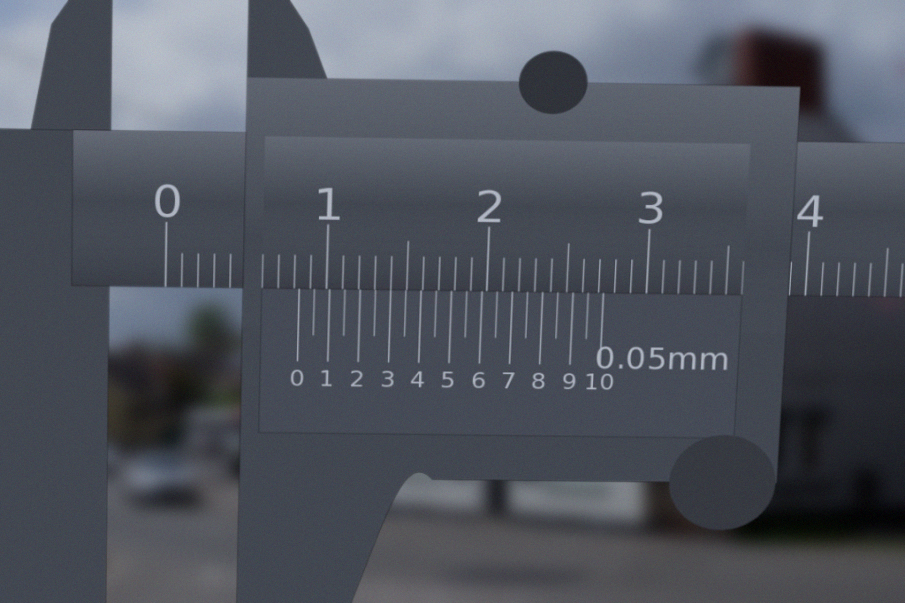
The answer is 8.3 mm
